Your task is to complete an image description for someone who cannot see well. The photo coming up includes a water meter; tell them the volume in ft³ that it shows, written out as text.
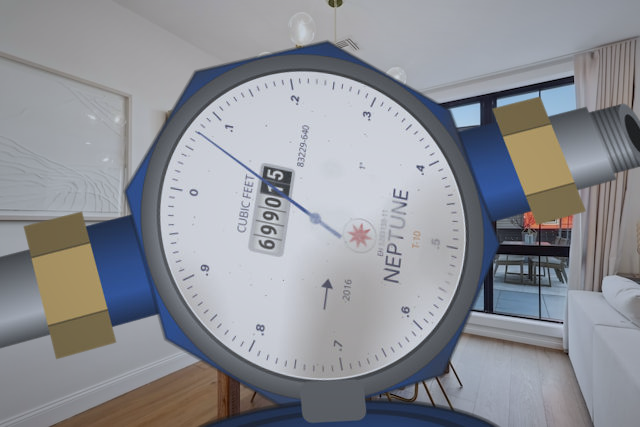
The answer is 699015.07 ft³
